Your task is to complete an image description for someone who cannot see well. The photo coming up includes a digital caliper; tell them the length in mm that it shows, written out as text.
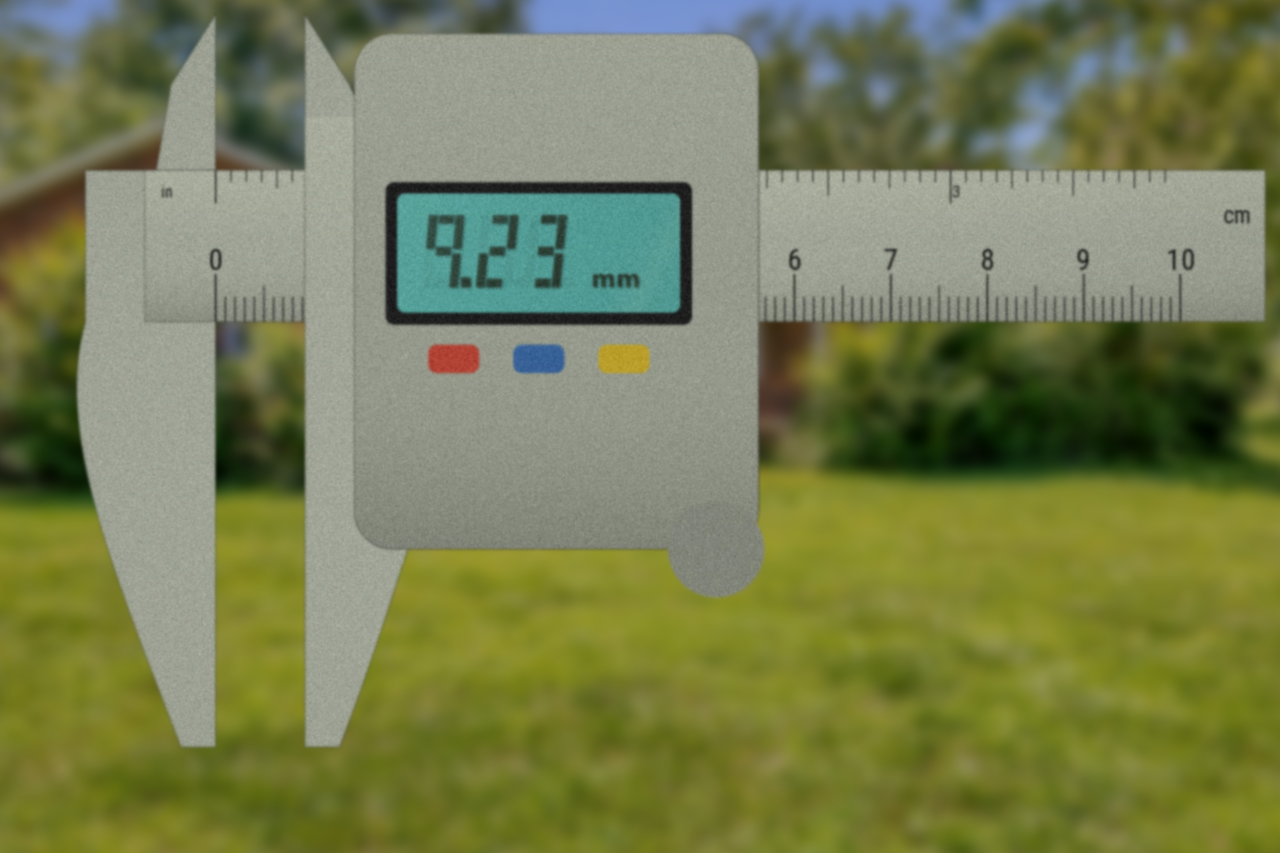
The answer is 9.23 mm
